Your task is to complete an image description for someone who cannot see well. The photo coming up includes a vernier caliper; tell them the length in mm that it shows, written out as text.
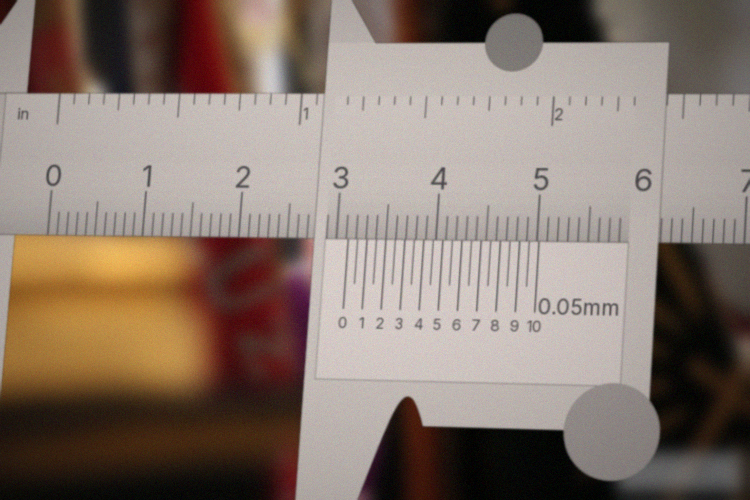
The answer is 31.2 mm
